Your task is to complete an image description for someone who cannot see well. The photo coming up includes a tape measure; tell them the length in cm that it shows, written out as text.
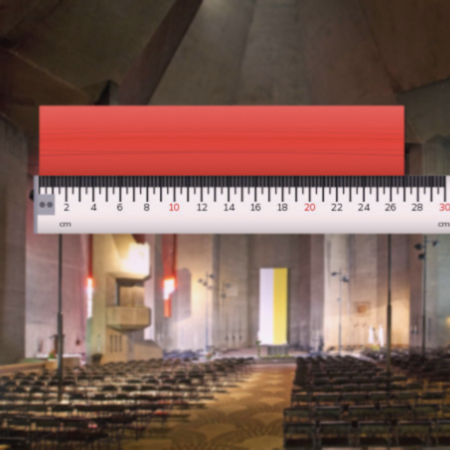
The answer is 27 cm
